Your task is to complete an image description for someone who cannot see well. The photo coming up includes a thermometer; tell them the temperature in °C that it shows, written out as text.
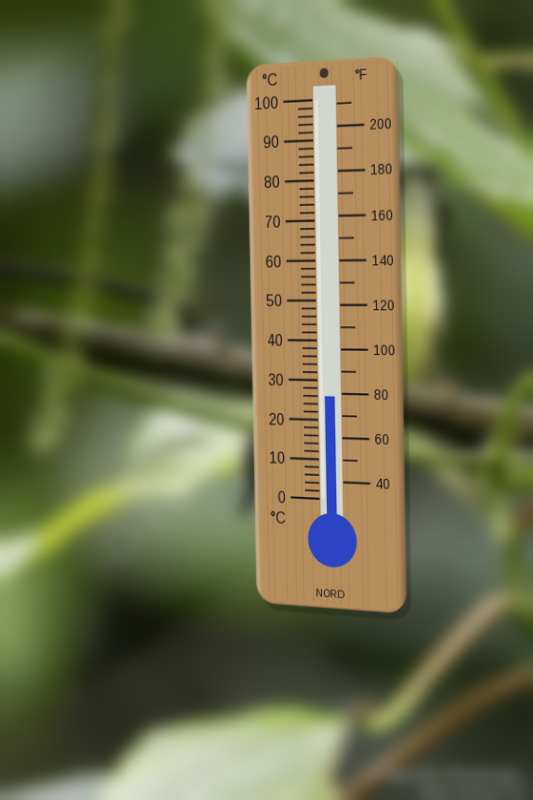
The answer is 26 °C
